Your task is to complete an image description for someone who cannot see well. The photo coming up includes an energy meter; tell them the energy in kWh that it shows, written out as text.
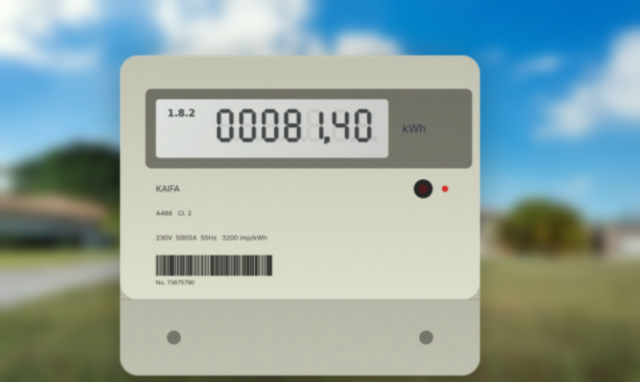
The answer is 81.40 kWh
